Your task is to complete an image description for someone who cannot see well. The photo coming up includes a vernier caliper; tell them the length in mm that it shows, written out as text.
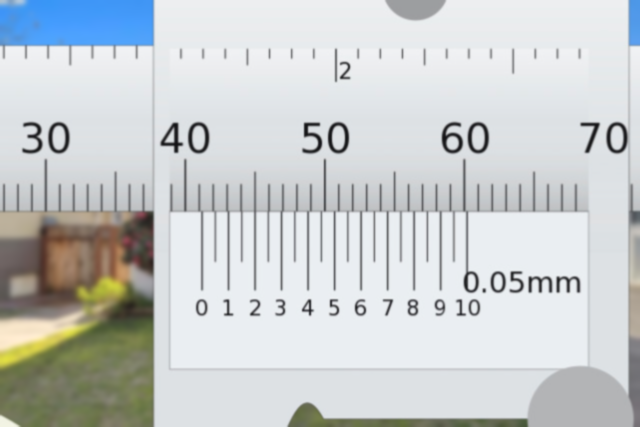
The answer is 41.2 mm
